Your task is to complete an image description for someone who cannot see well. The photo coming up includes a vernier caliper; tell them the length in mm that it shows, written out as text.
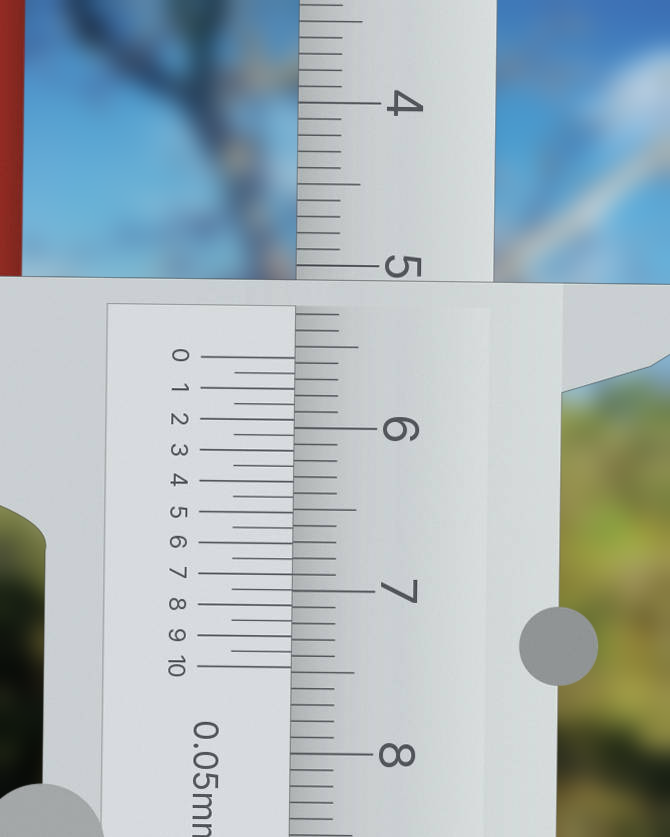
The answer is 55.7 mm
